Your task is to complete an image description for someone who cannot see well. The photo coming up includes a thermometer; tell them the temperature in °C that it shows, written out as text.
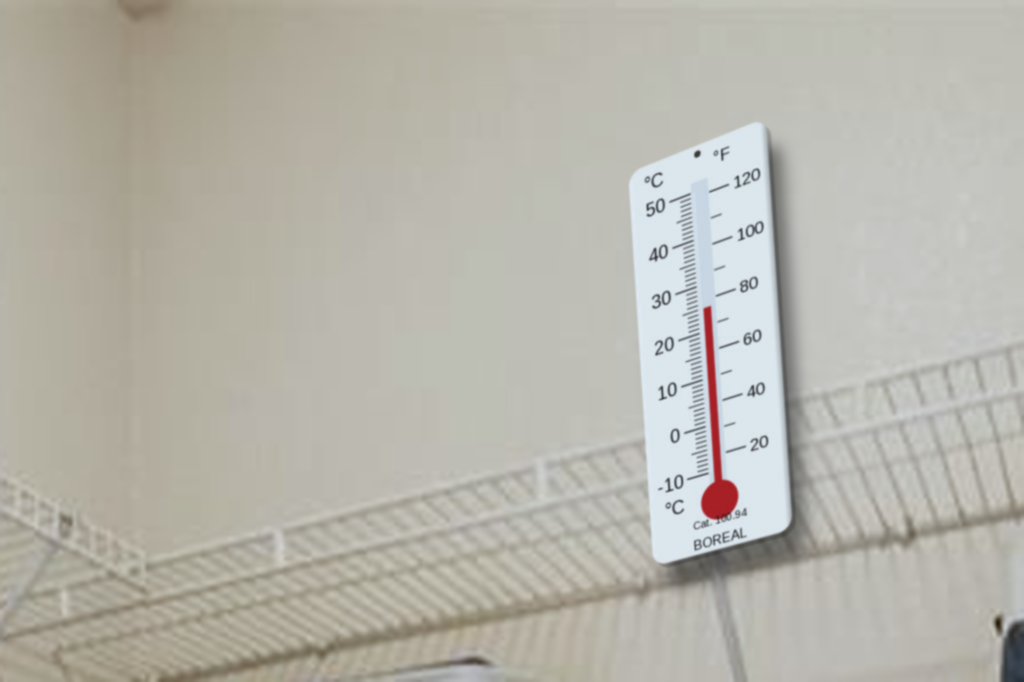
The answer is 25 °C
